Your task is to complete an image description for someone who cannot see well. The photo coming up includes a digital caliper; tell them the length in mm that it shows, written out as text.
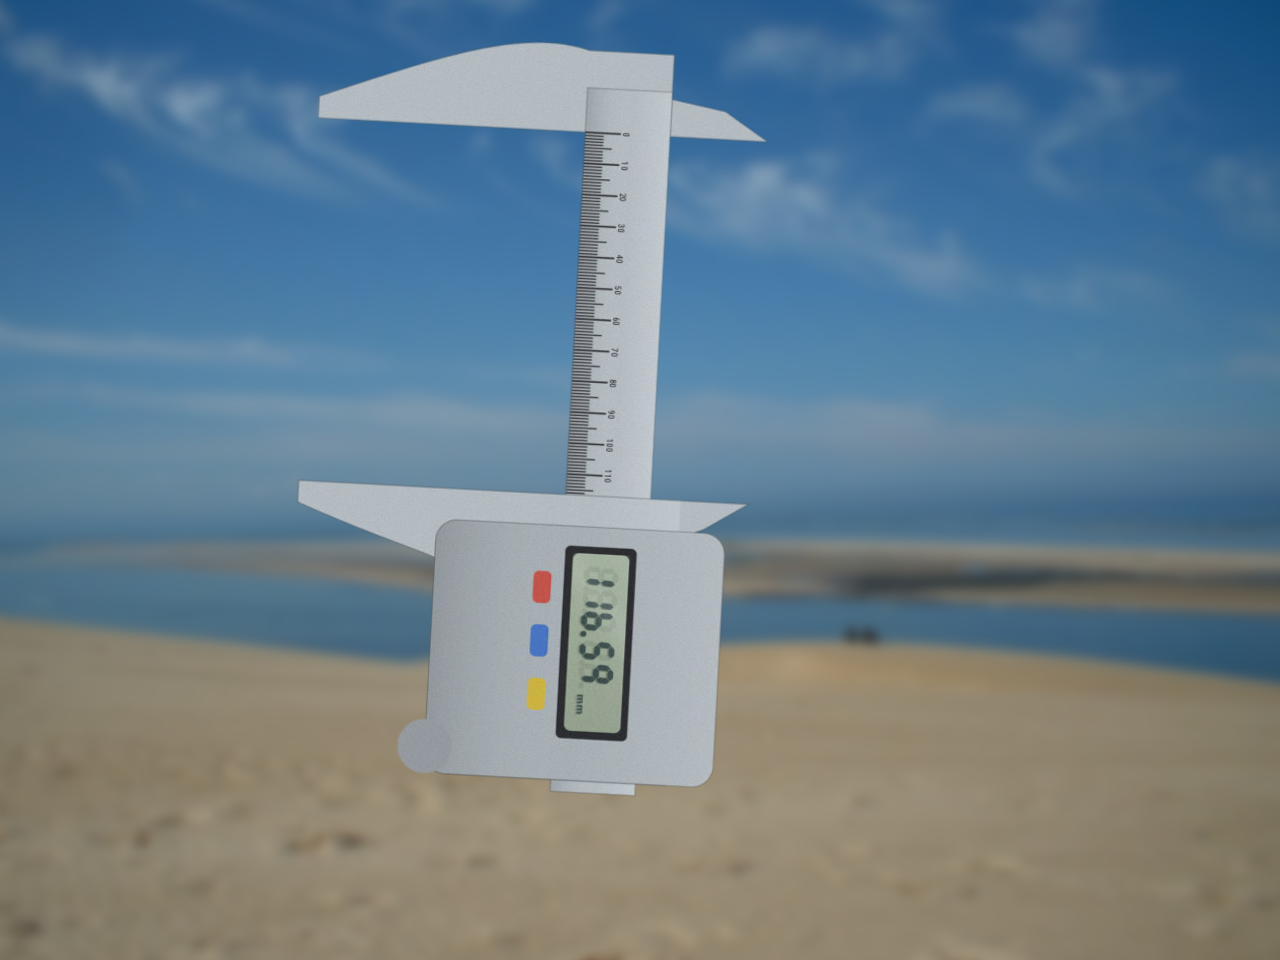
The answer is 116.59 mm
